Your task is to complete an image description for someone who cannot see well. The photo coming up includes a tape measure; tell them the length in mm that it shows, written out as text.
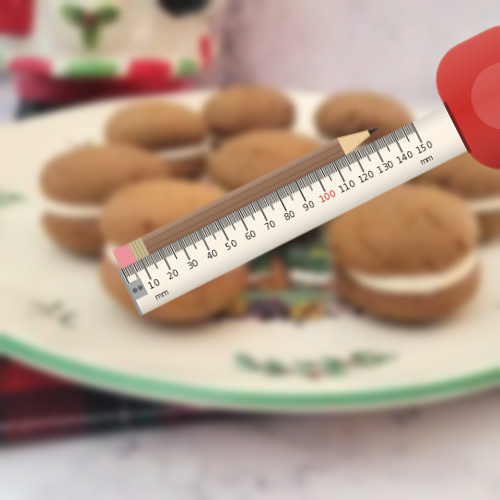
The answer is 135 mm
